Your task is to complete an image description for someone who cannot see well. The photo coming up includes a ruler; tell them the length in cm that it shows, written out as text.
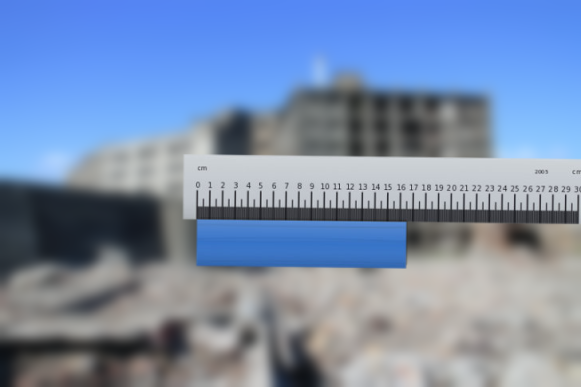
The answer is 16.5 cm
